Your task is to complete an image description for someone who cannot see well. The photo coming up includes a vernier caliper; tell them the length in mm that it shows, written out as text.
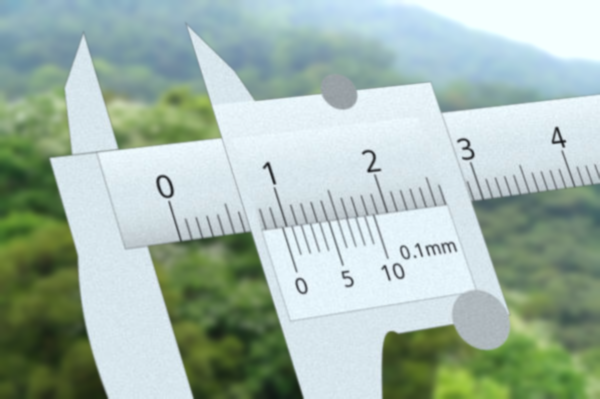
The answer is 9.6 mm
